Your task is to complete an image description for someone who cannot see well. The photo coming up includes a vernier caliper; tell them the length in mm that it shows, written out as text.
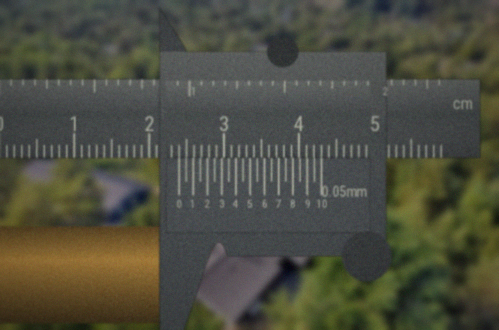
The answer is 24.0 mm
